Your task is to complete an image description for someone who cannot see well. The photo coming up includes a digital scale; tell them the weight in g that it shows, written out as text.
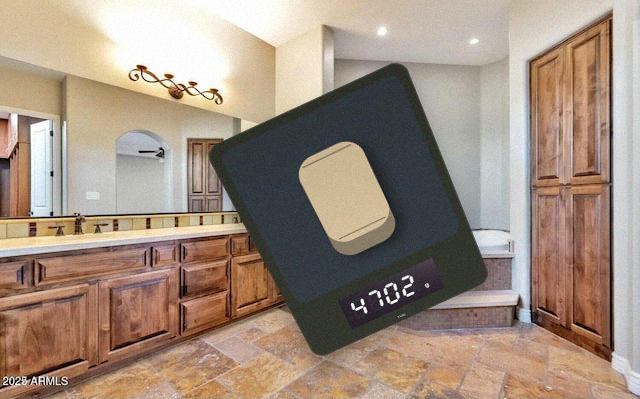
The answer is 4702 g
